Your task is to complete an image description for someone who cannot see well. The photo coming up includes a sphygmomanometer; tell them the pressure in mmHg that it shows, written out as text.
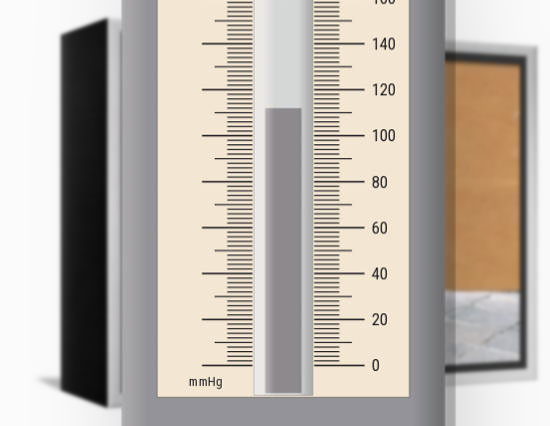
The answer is 112 mmHg
